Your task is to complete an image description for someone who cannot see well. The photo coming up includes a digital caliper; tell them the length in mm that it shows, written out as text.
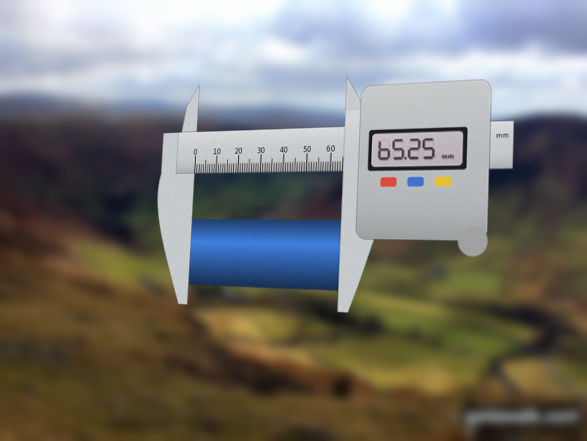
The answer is 65.25 mm
